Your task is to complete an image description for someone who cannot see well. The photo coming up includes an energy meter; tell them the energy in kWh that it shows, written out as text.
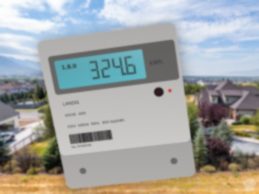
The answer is 324.6 kWh
